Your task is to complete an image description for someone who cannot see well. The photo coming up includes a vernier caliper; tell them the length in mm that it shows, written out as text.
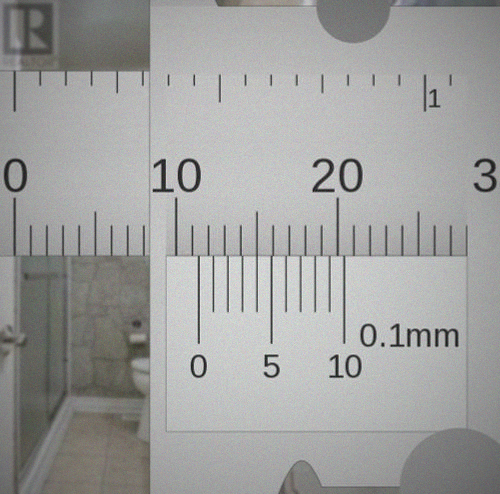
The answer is 11.4 mm
